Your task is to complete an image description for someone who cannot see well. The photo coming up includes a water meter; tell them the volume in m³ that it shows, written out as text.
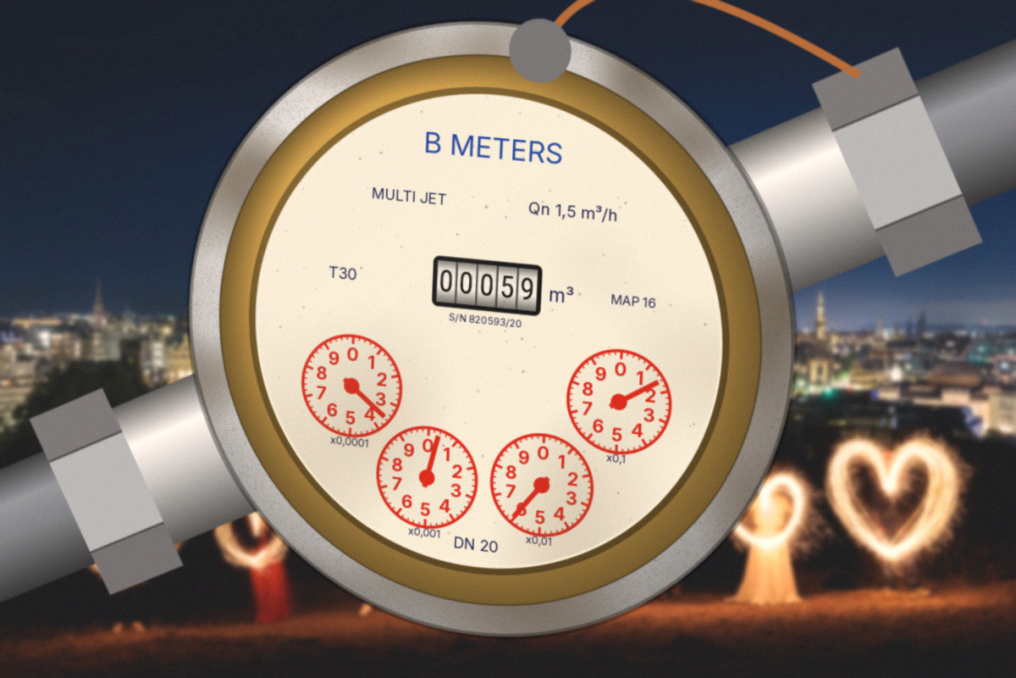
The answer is 59.1603 m³
